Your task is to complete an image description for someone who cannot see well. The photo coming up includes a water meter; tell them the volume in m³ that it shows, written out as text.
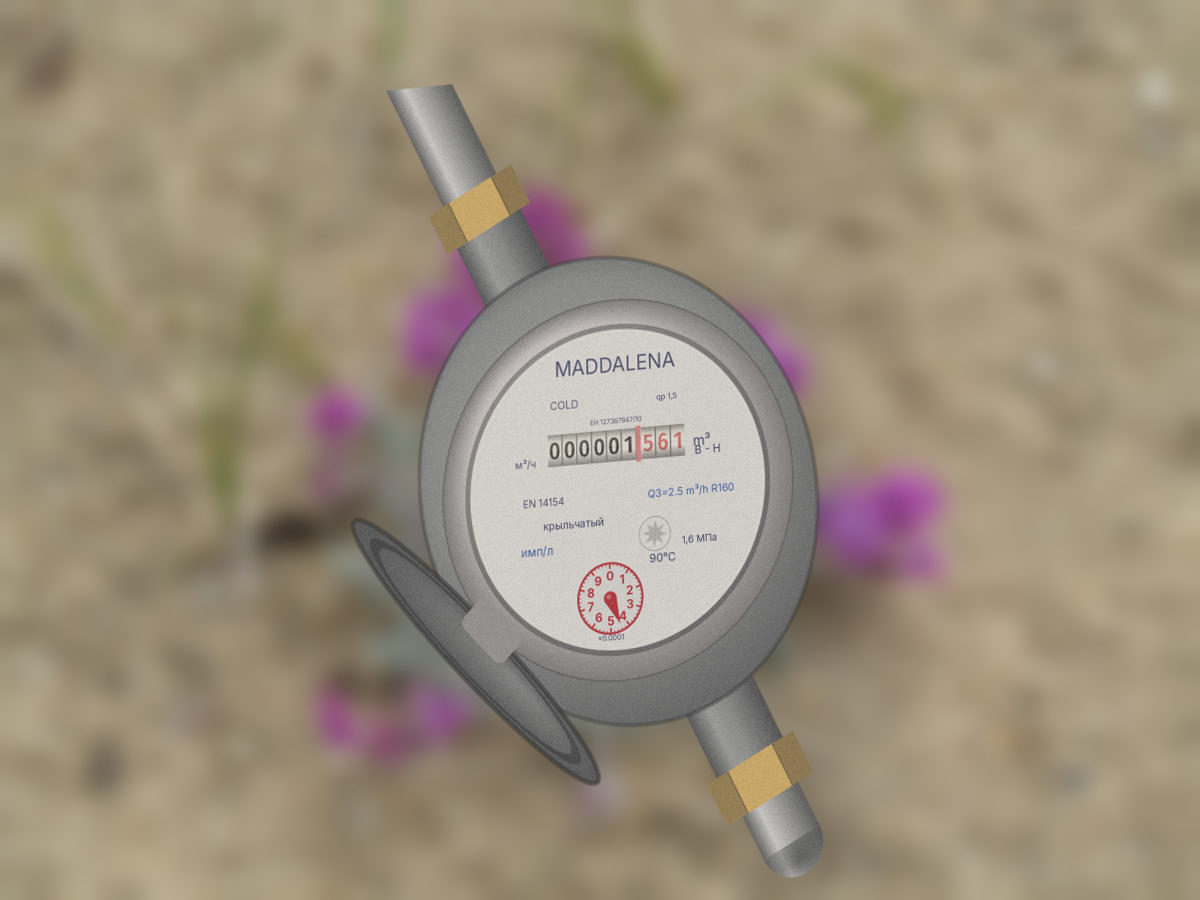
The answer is 1.5614 m³
